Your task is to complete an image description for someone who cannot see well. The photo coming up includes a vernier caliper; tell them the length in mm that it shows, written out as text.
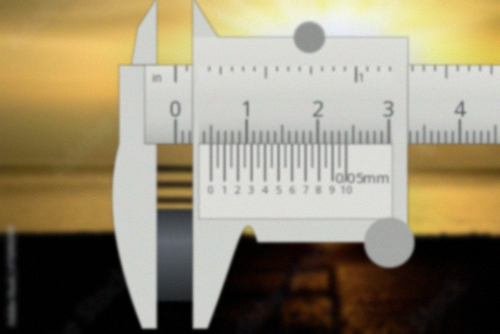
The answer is 5.0 mm
